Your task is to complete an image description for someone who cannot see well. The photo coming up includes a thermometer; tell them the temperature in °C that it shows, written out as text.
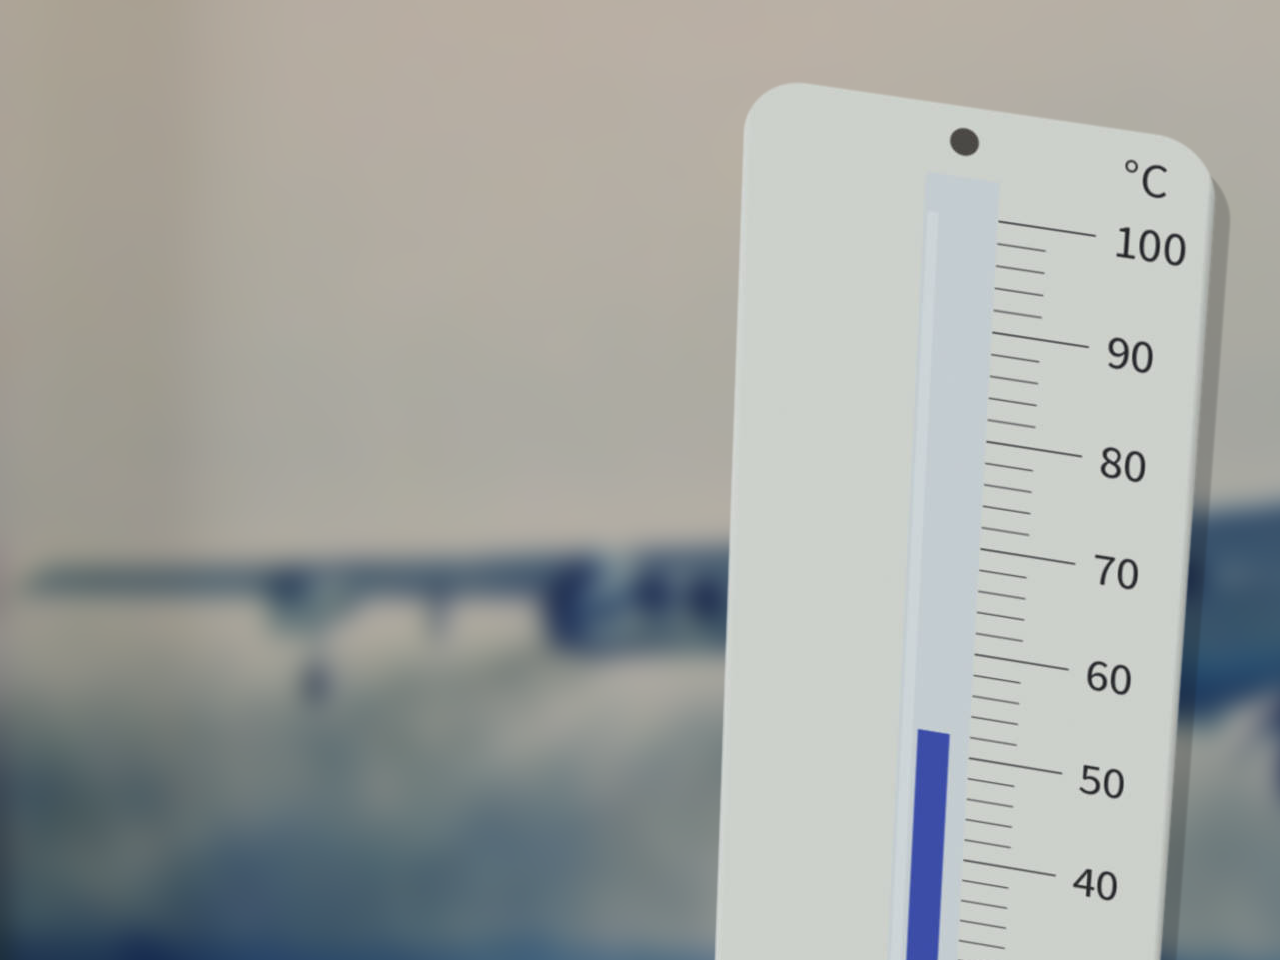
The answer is 52 °C
